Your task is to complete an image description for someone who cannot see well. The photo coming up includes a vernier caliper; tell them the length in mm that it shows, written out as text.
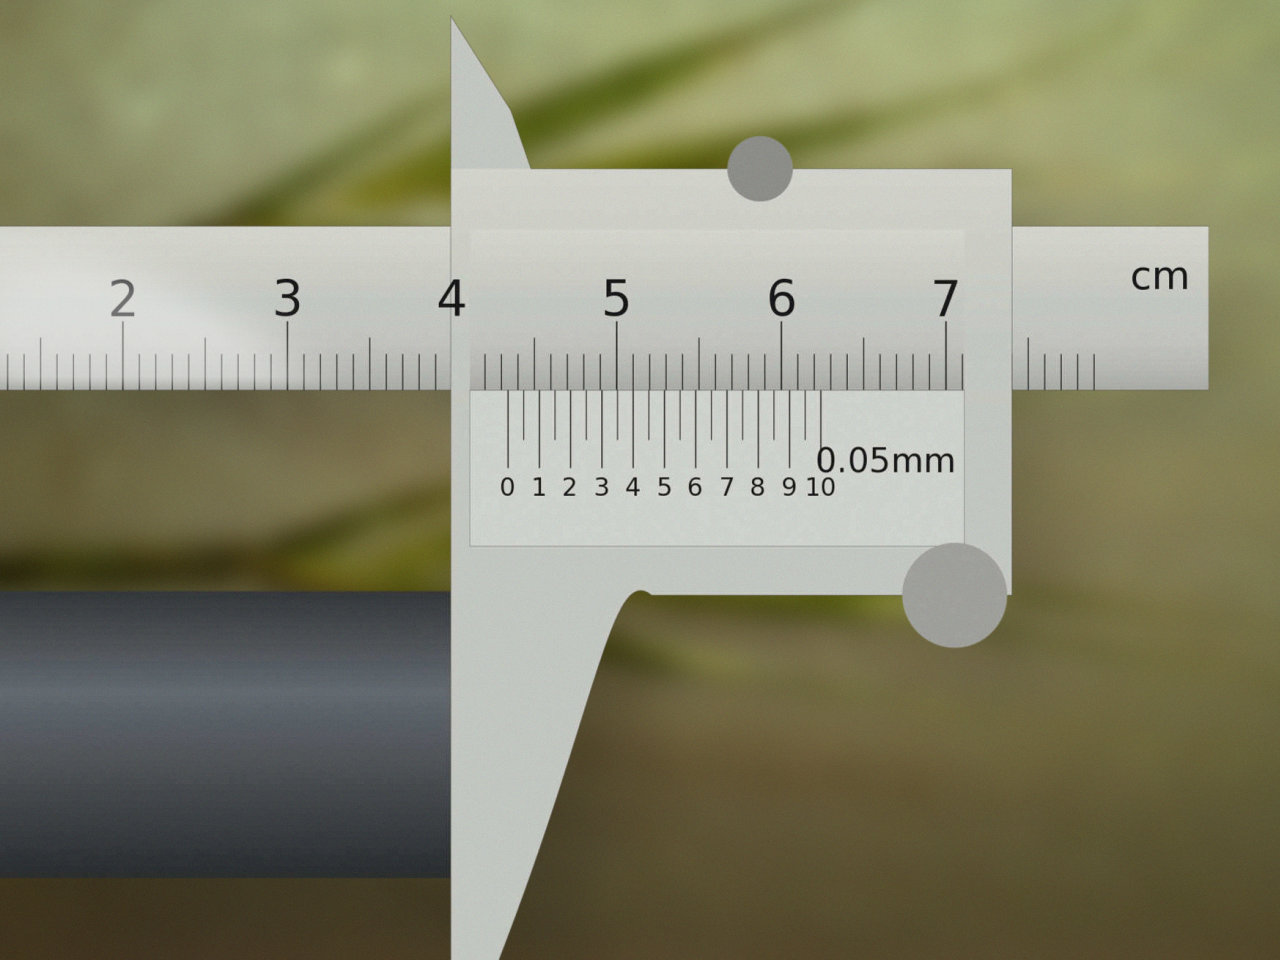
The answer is 43.4 mm
